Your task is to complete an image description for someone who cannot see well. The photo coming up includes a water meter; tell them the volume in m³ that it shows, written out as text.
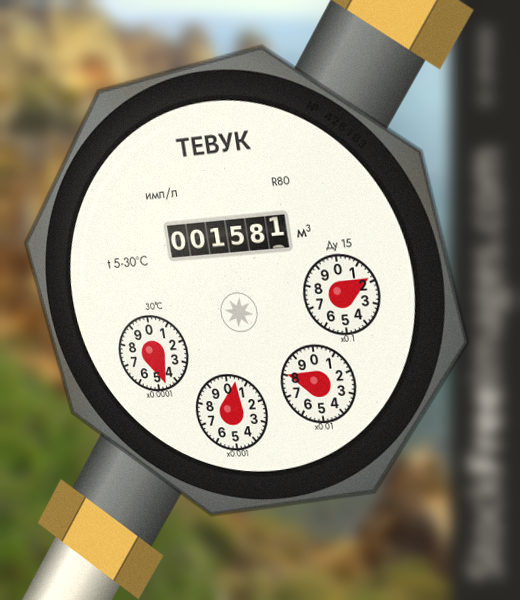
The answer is 1581.1804 m³
